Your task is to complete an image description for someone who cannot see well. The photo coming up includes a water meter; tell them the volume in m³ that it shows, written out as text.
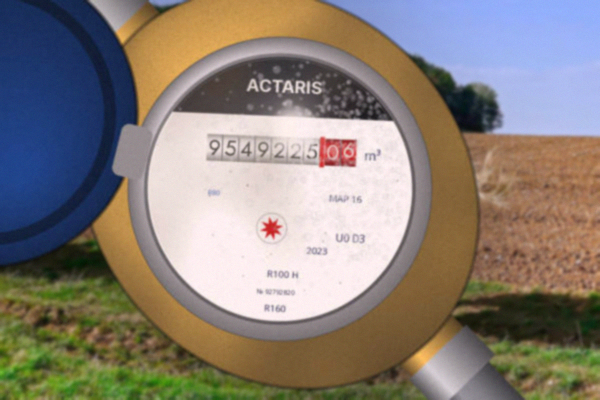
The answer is 9549225.06 m³
